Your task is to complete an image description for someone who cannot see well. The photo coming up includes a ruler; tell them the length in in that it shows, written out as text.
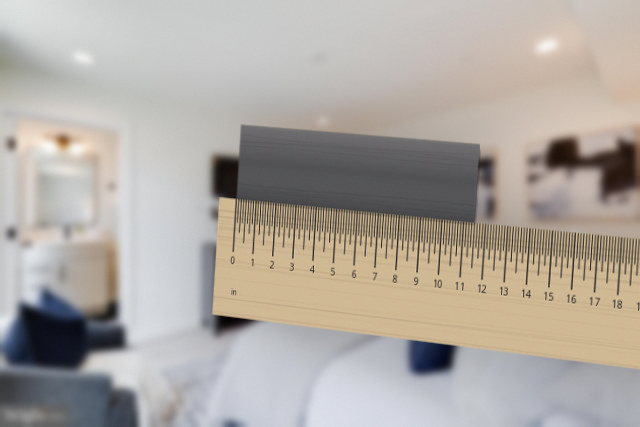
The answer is 11.5 in
